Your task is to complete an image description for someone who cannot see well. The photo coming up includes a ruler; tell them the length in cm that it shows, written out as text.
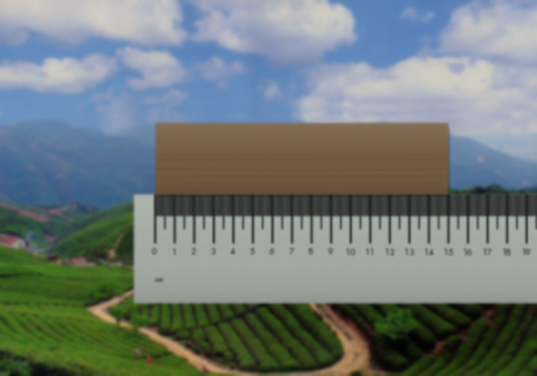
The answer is 15 cm
